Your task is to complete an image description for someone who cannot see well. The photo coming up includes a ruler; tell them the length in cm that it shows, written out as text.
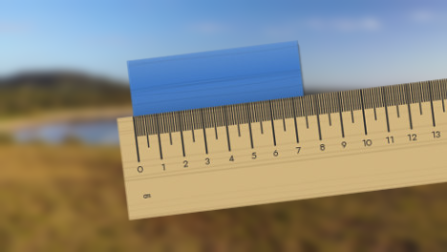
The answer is 7.5 cm
